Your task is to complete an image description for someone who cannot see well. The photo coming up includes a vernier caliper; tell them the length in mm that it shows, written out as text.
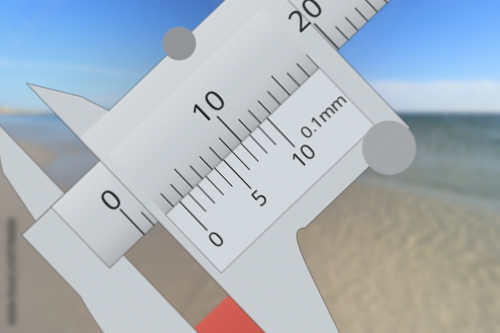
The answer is 3.6 mm
